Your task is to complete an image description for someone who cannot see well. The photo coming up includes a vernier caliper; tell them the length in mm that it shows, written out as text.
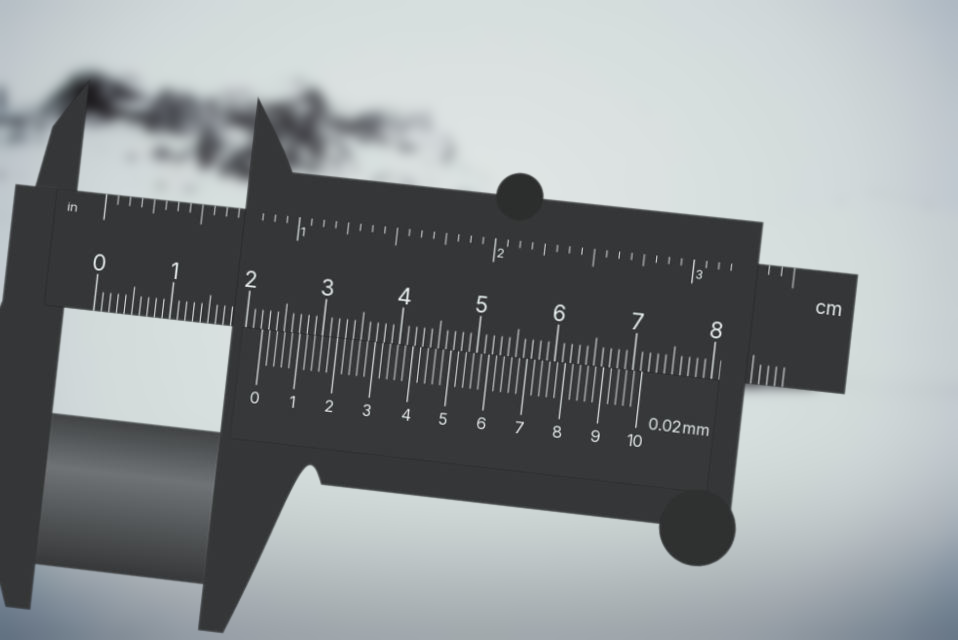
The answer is 22.2 mm
